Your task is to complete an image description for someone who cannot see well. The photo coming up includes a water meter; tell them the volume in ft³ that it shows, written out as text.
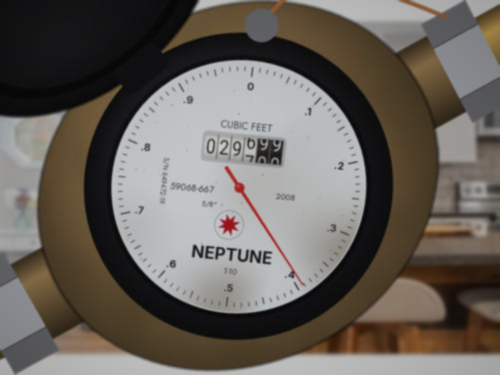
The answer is 29699.39 ft³
